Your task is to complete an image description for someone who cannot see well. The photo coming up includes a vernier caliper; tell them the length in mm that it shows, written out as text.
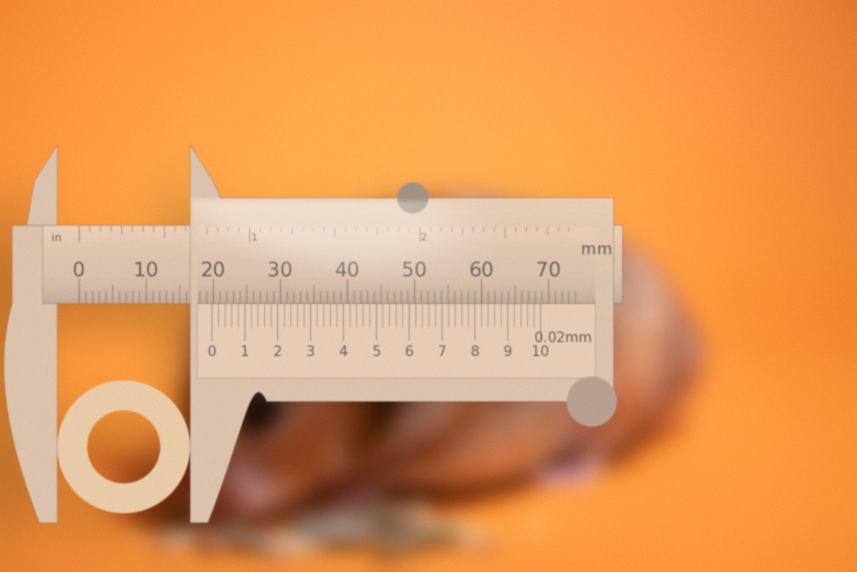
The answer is 19.8 mm
